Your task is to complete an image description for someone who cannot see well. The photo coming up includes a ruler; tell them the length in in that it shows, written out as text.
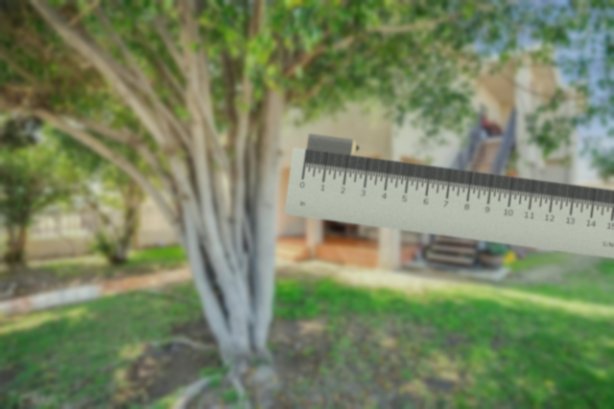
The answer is 2.5 in
